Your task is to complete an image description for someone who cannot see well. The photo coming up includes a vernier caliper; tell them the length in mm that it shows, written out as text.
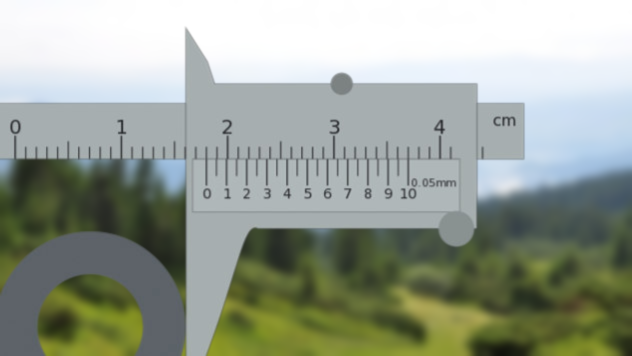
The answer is 18.0 mm
